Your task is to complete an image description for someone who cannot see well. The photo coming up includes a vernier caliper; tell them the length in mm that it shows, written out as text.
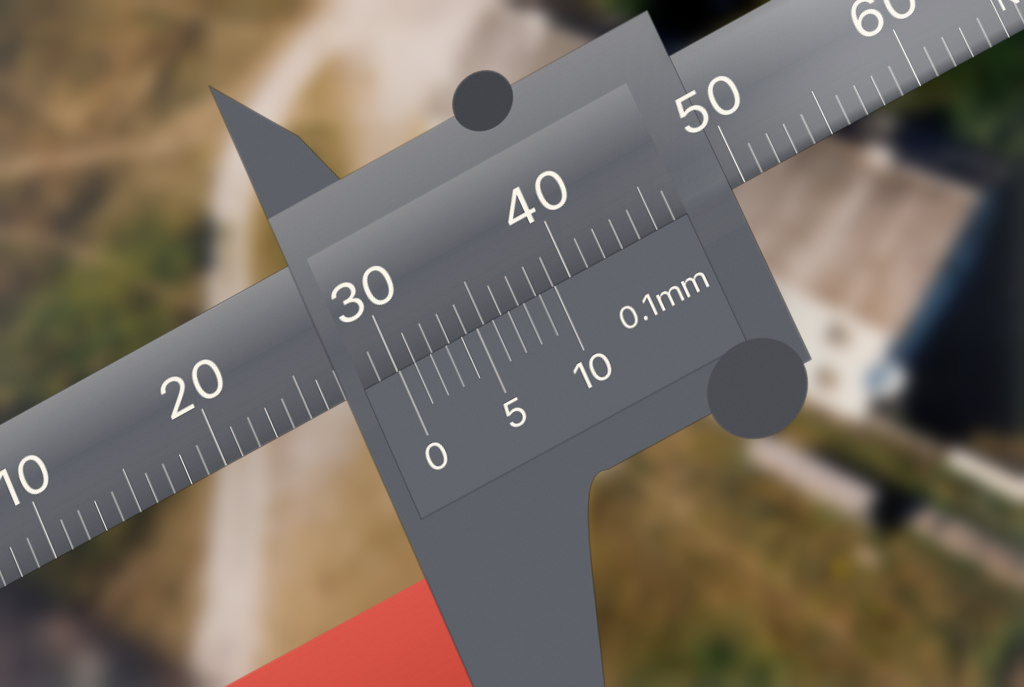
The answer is 30.1 mm
